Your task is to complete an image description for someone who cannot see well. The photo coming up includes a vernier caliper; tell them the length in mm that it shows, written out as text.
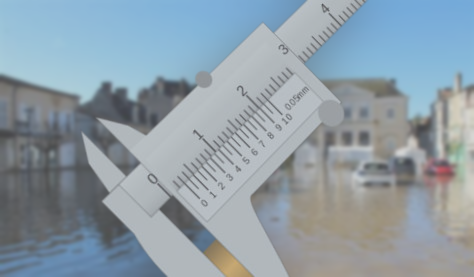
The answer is 3.0 mm
